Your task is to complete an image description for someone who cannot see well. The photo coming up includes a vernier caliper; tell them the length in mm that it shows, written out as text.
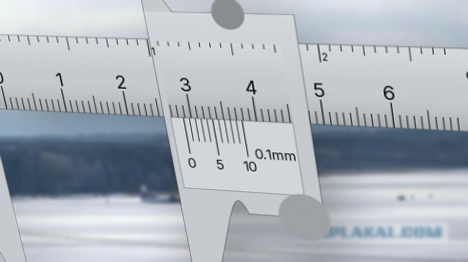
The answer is 28.8 mm
